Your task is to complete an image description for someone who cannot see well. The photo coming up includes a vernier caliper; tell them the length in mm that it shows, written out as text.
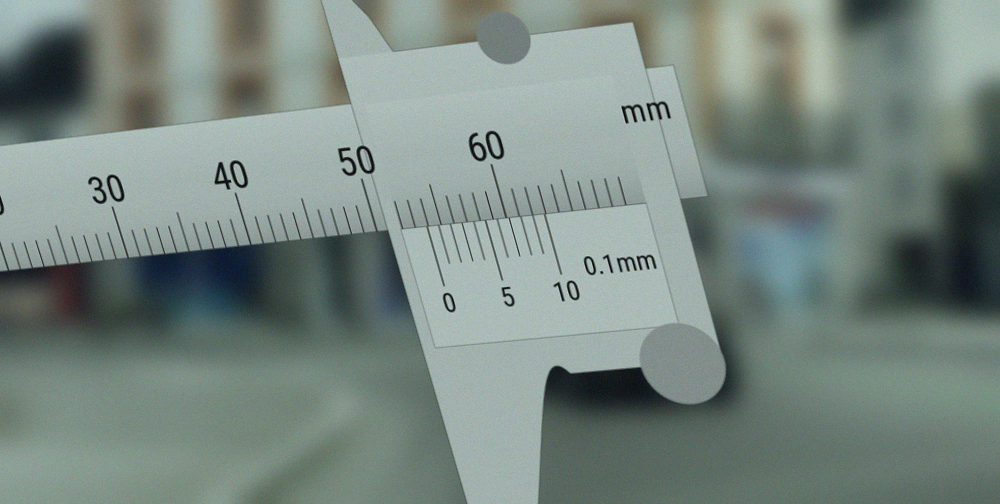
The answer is 53.9 mm
